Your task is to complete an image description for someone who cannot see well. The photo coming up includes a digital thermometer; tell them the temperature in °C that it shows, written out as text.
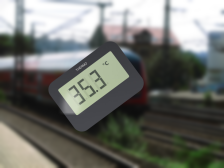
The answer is 35.3 °C
